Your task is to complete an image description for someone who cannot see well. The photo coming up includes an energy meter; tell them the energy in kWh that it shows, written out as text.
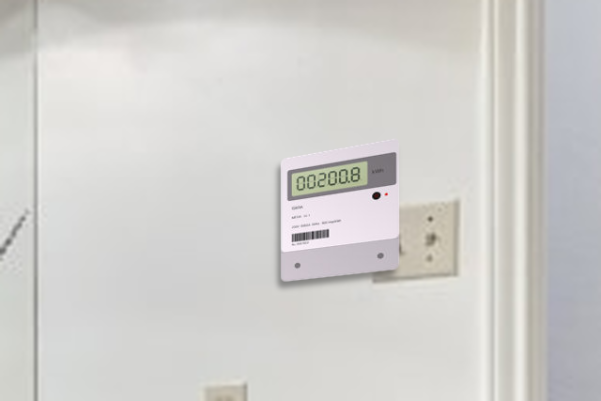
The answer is 200.8 kWh
